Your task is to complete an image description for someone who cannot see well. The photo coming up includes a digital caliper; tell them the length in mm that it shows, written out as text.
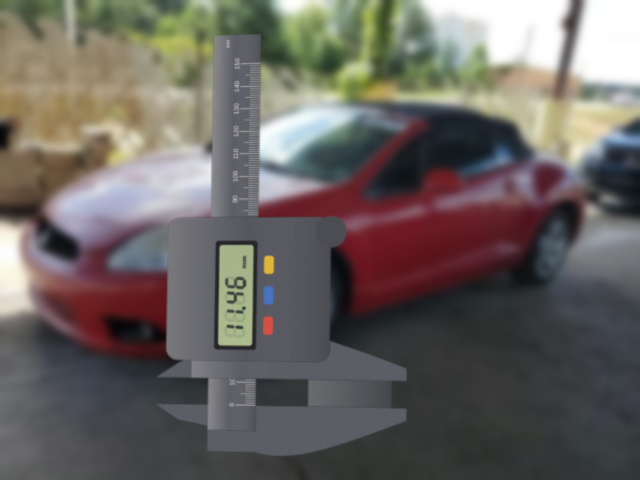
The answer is 11.46 mm
